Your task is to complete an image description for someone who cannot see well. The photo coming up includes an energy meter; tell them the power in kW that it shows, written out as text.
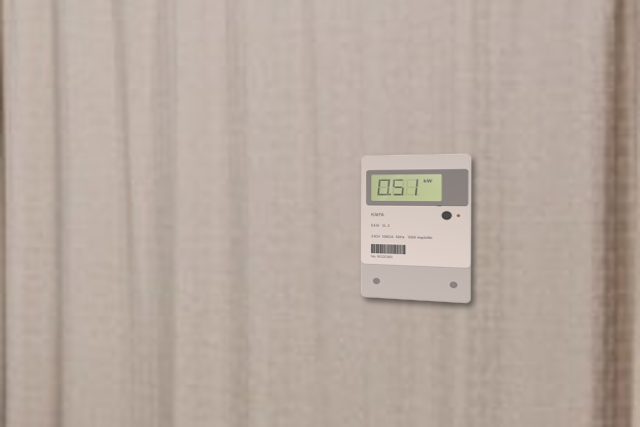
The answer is 0.51 kW
